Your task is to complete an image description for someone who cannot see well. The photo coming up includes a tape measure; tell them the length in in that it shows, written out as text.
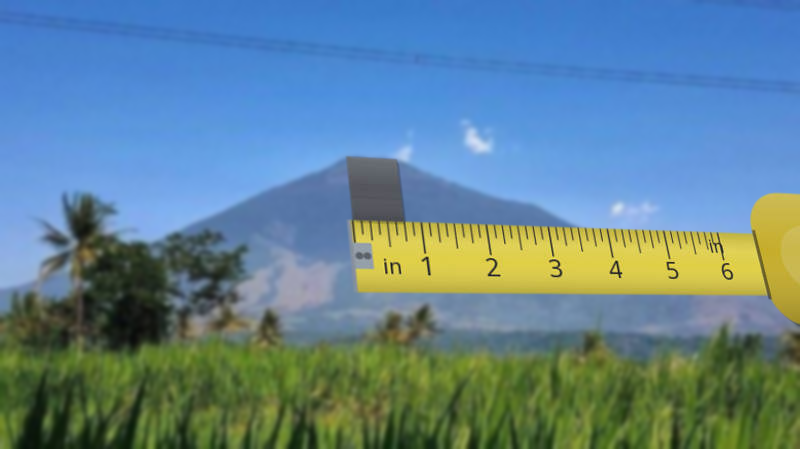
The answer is 0.75 in
